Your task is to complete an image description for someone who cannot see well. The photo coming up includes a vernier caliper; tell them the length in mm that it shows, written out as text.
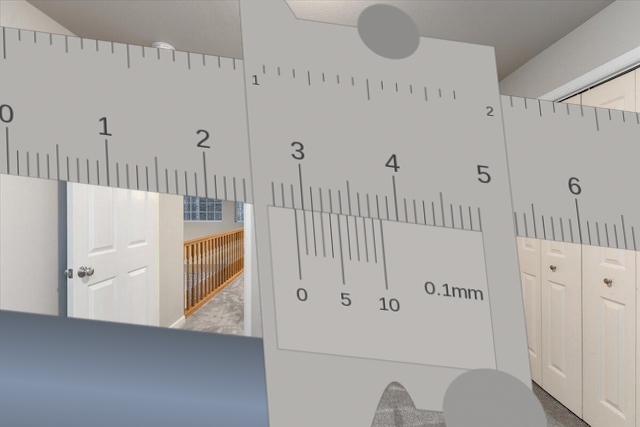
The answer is 29.2 mm
